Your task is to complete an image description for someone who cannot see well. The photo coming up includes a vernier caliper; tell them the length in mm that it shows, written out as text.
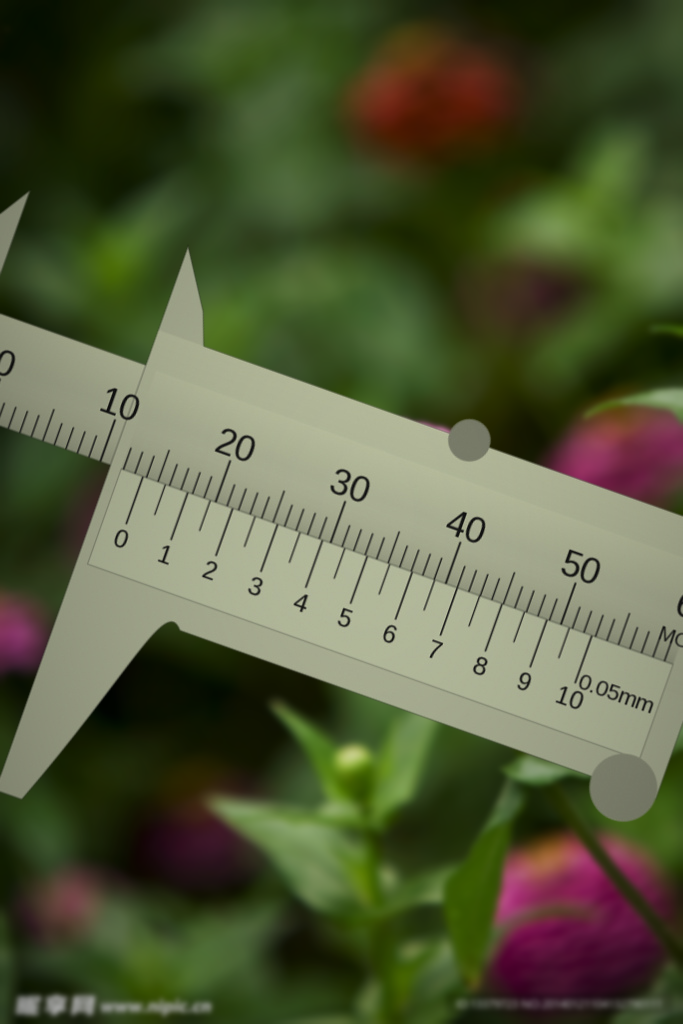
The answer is 13.7 mm
